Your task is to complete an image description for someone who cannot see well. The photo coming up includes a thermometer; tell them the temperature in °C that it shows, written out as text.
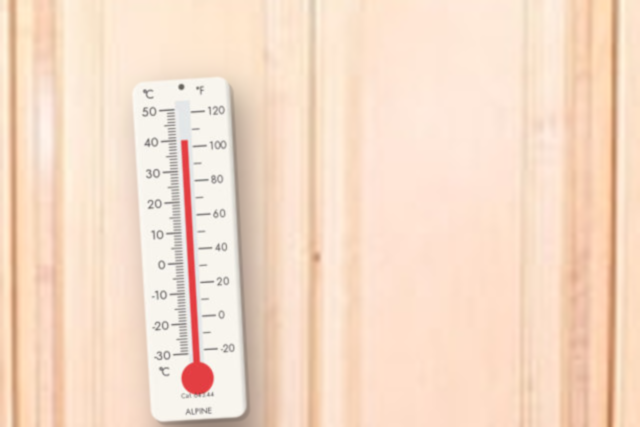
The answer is 40 °C
